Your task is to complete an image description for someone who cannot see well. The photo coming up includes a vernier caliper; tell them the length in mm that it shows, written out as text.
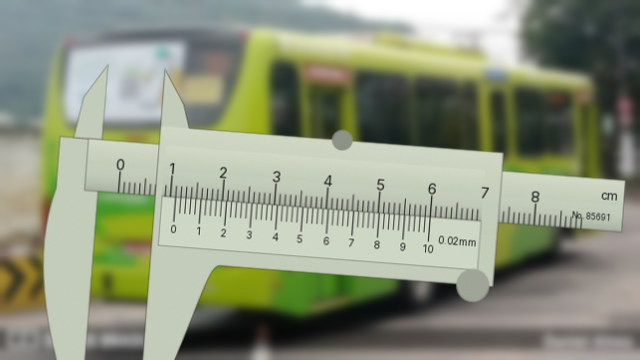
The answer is 11.0 mm
